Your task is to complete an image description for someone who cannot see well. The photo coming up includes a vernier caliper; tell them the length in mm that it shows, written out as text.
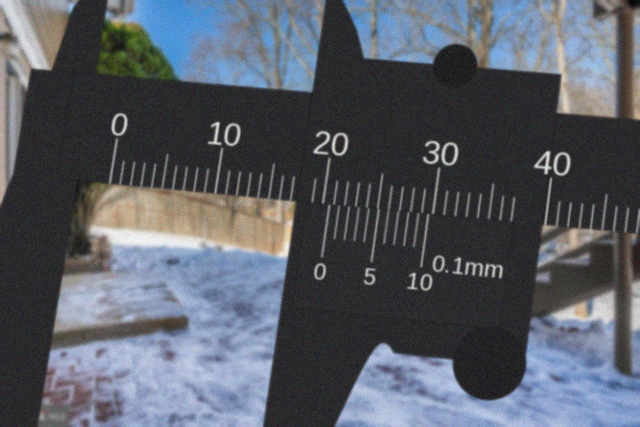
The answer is 20.6 mm
